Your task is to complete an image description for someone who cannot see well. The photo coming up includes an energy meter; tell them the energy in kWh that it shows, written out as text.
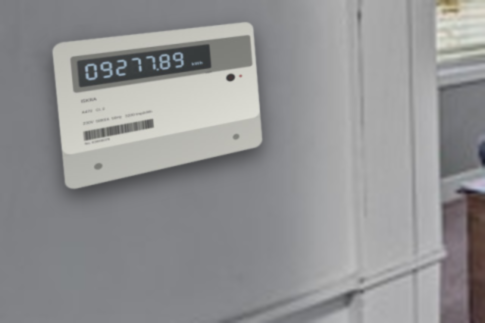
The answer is 9277.89 kWh
